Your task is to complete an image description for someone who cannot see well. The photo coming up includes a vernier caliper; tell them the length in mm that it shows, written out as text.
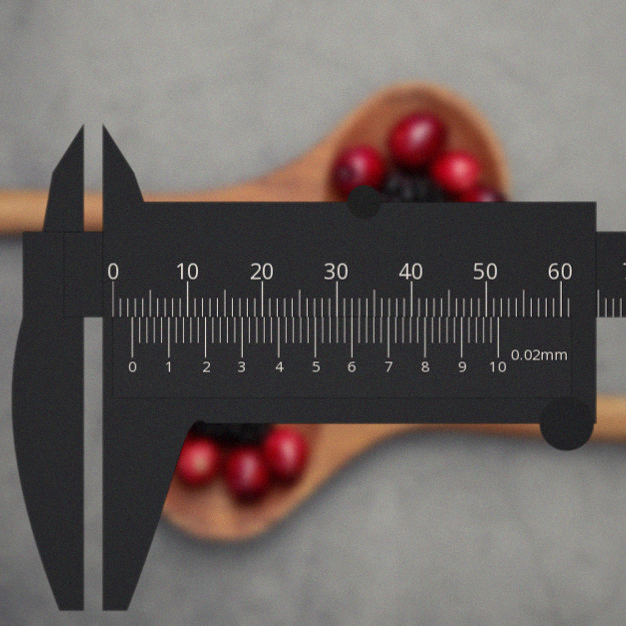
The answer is 2.6 mm
